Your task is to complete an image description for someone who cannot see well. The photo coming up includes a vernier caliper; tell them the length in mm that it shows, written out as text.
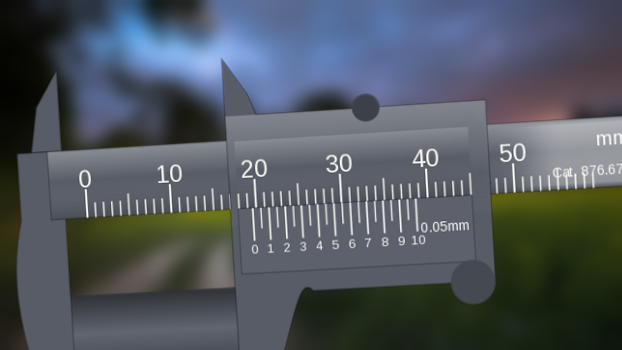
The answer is 19.6 mm
